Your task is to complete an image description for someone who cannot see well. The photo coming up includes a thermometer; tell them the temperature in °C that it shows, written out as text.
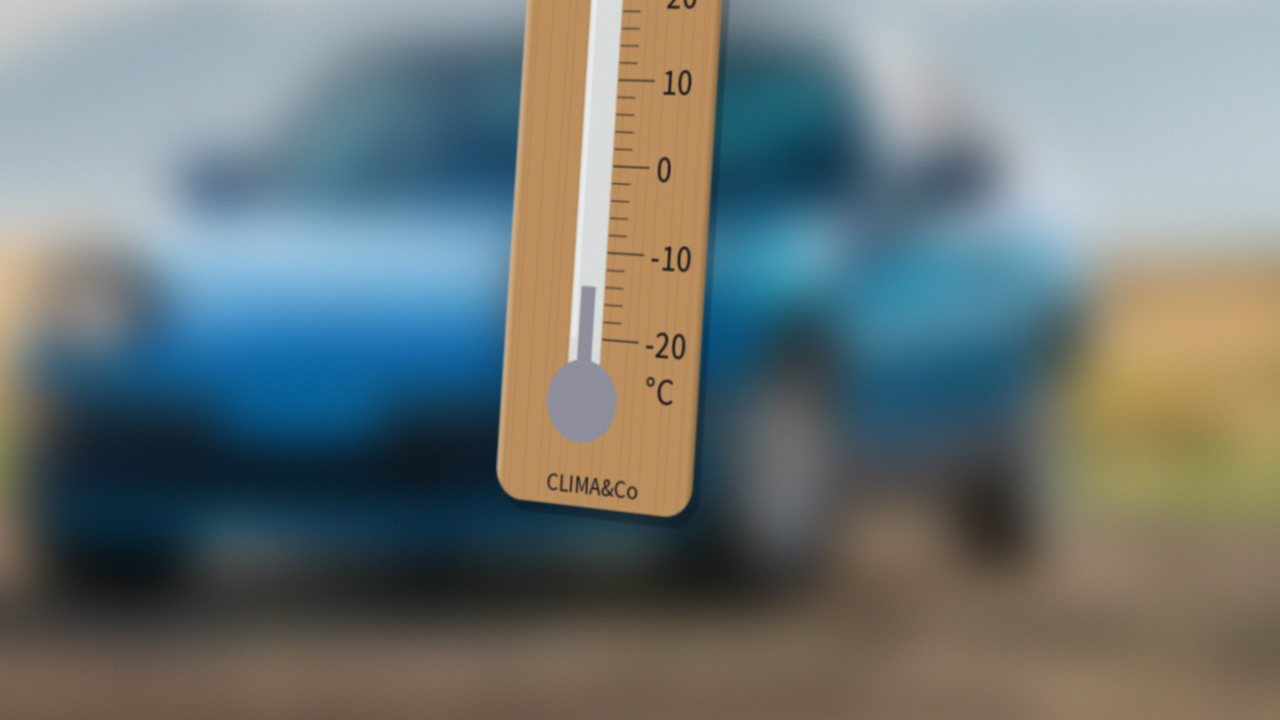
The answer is -14 °C
